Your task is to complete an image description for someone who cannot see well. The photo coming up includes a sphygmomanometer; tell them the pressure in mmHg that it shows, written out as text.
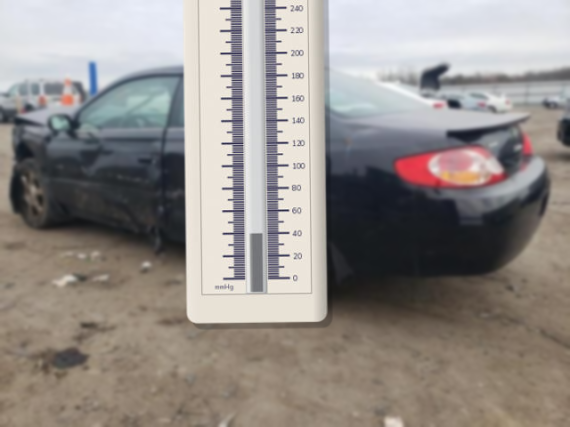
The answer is 40 mmHg
